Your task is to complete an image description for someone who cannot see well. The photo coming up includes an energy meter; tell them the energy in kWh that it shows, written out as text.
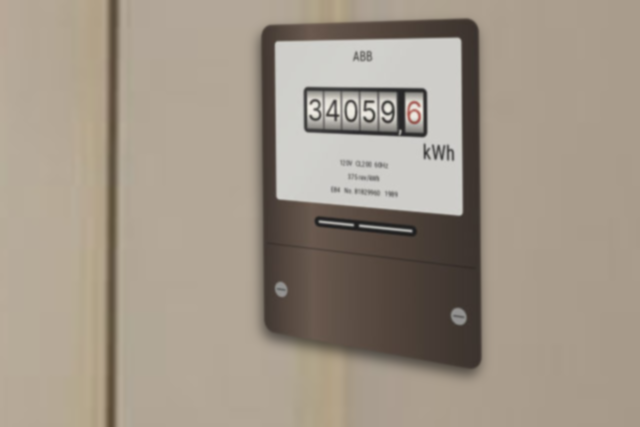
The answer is 34059.6 kWh
